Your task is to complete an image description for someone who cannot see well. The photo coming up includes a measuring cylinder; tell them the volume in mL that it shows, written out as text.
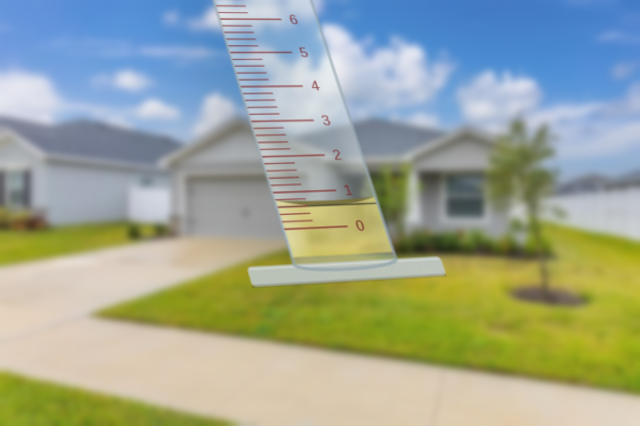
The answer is 0.6 mL
